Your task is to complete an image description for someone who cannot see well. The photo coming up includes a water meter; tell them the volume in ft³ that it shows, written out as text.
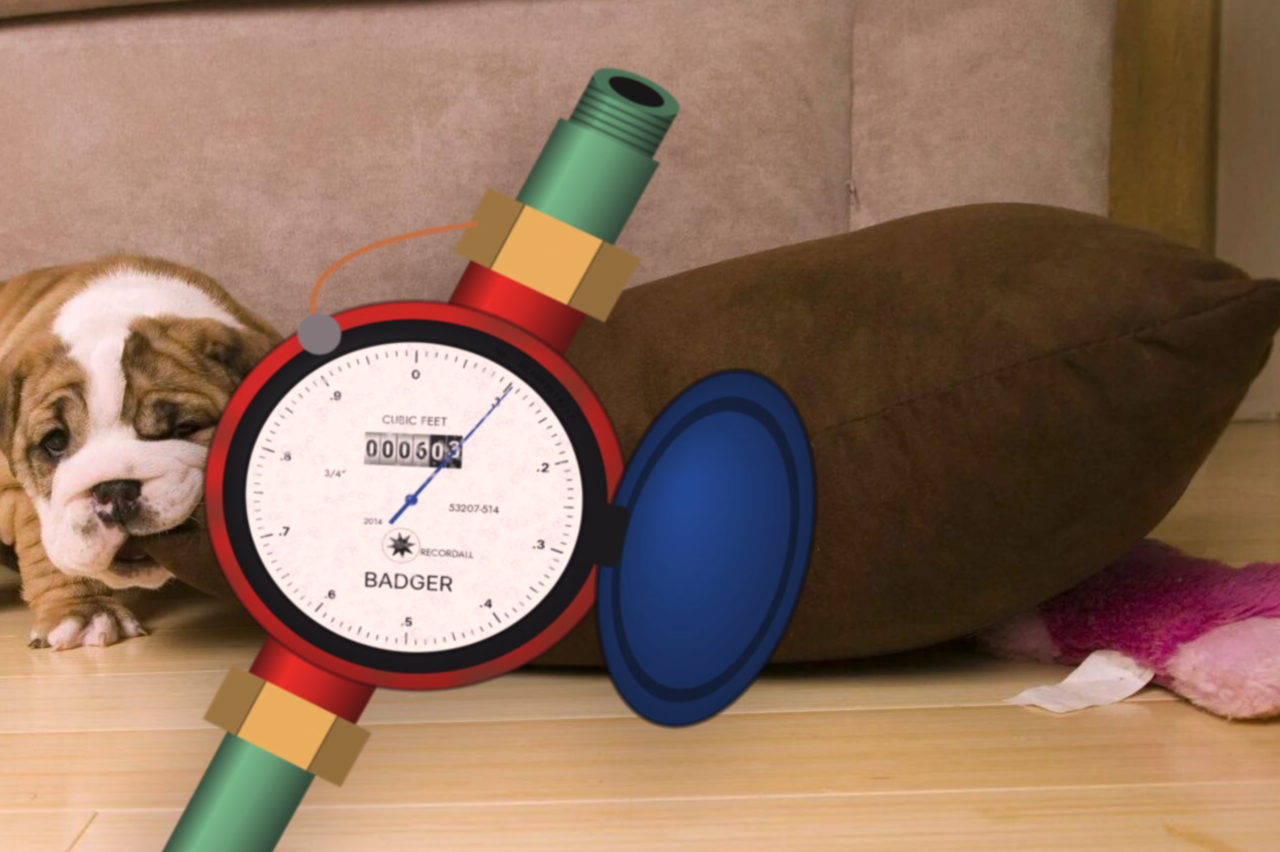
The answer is 603.10 ft³
